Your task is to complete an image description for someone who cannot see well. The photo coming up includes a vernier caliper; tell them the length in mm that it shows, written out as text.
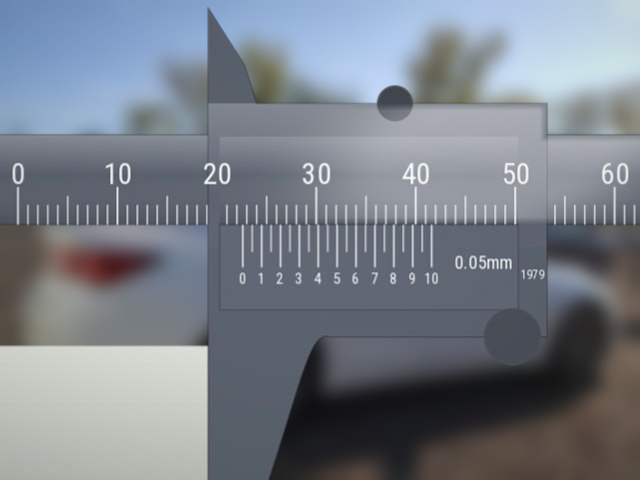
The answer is 22.6 mm
